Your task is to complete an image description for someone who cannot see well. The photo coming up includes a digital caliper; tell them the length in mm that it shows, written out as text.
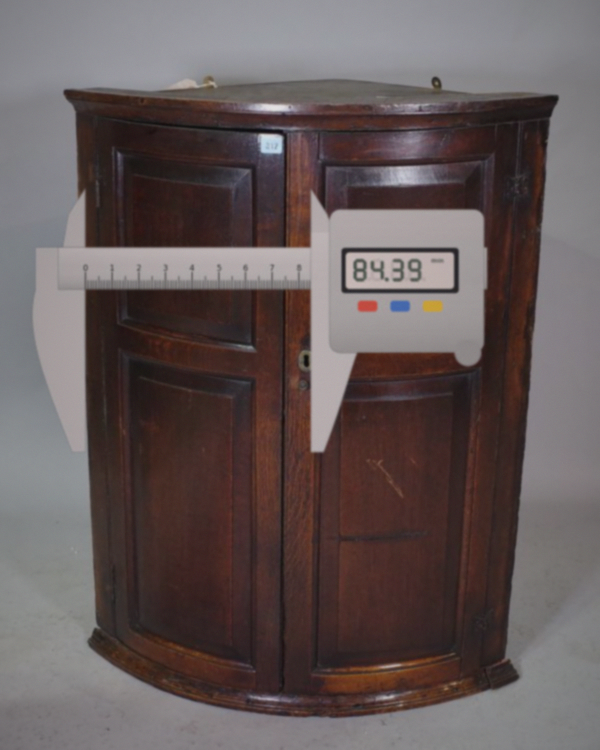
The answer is 84.39 mm
